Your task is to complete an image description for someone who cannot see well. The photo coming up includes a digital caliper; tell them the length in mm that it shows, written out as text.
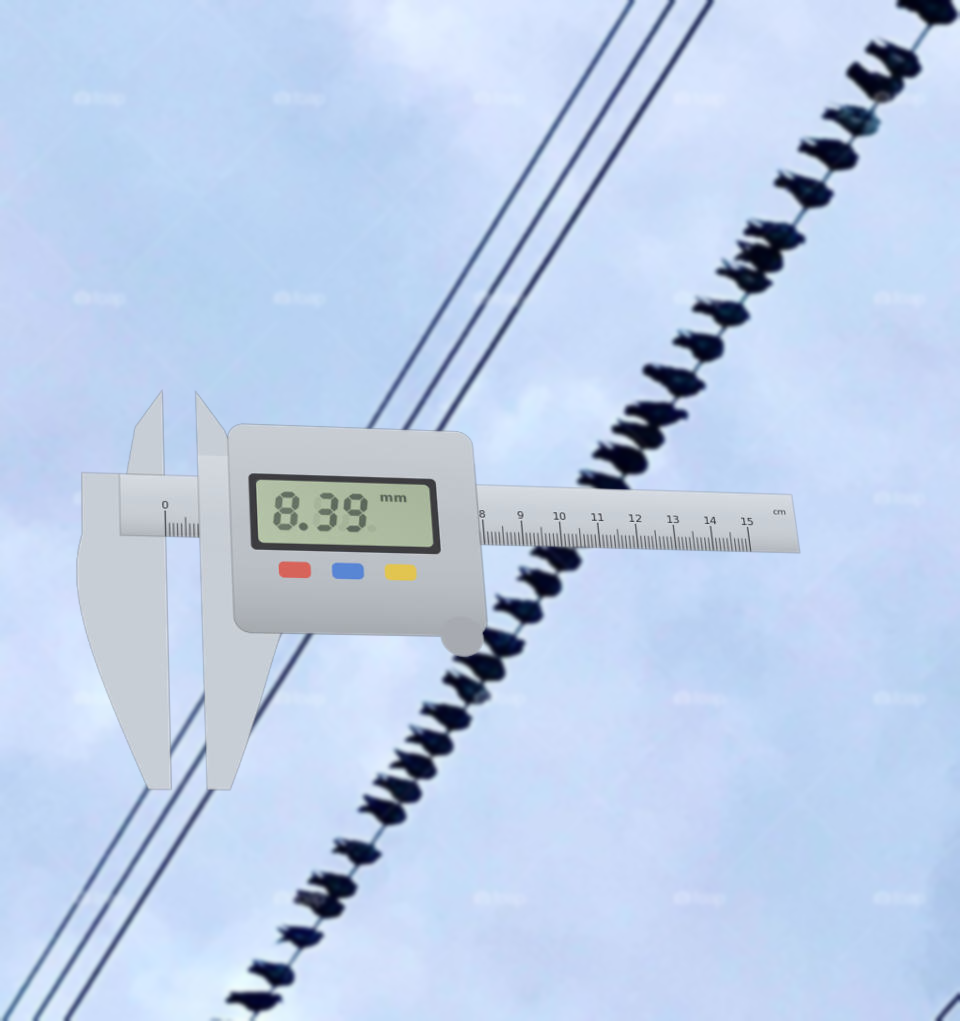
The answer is 8.39 mm
